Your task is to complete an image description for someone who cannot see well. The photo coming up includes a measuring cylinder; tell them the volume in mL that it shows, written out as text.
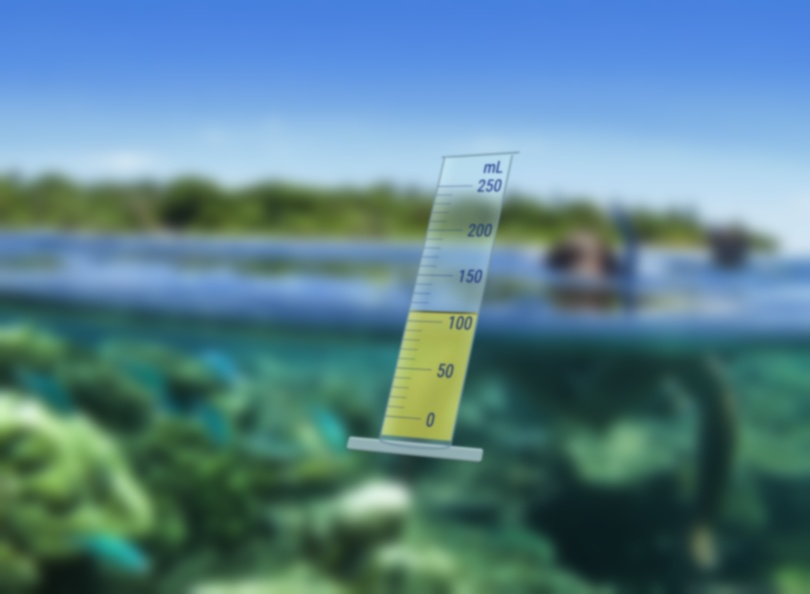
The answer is 110 mL
